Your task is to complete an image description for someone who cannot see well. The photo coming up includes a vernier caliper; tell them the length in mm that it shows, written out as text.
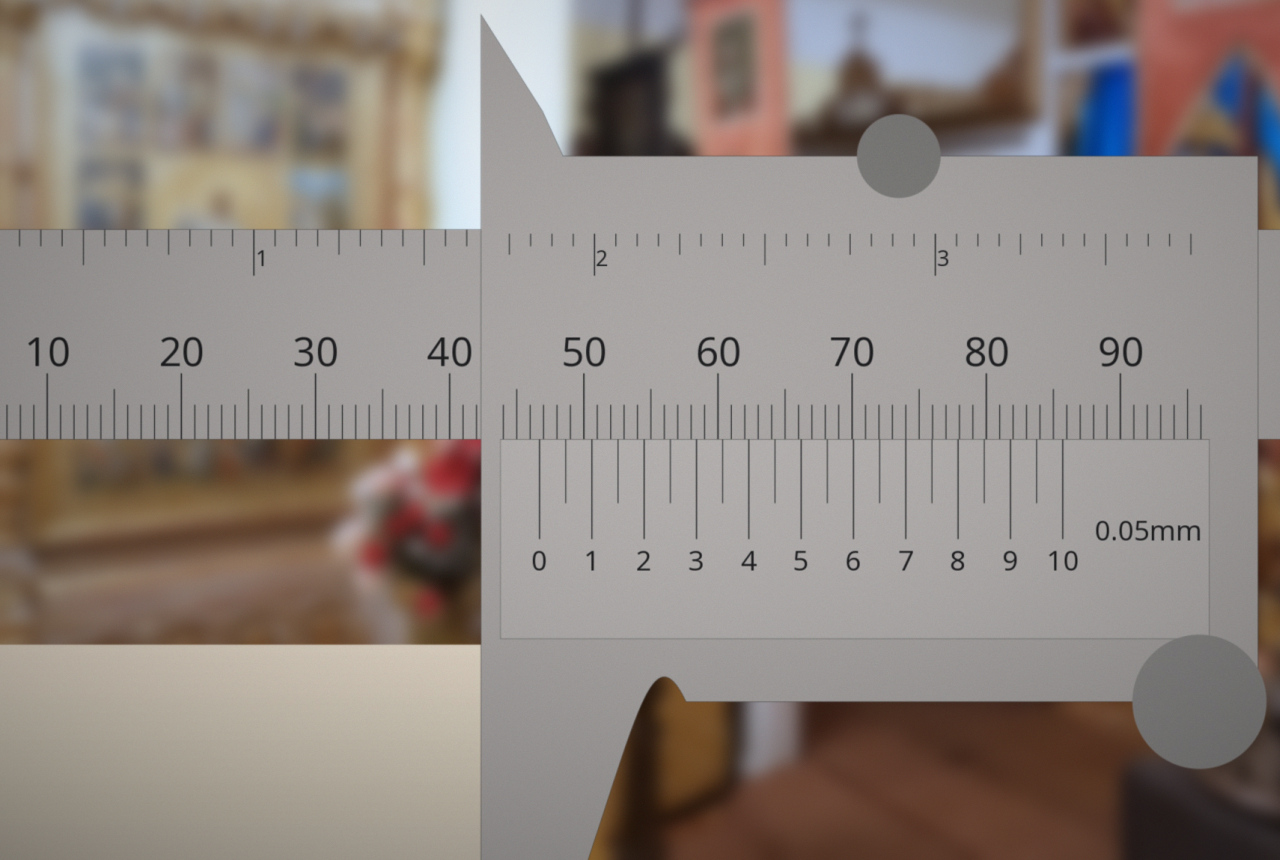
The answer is 46.7 mm
